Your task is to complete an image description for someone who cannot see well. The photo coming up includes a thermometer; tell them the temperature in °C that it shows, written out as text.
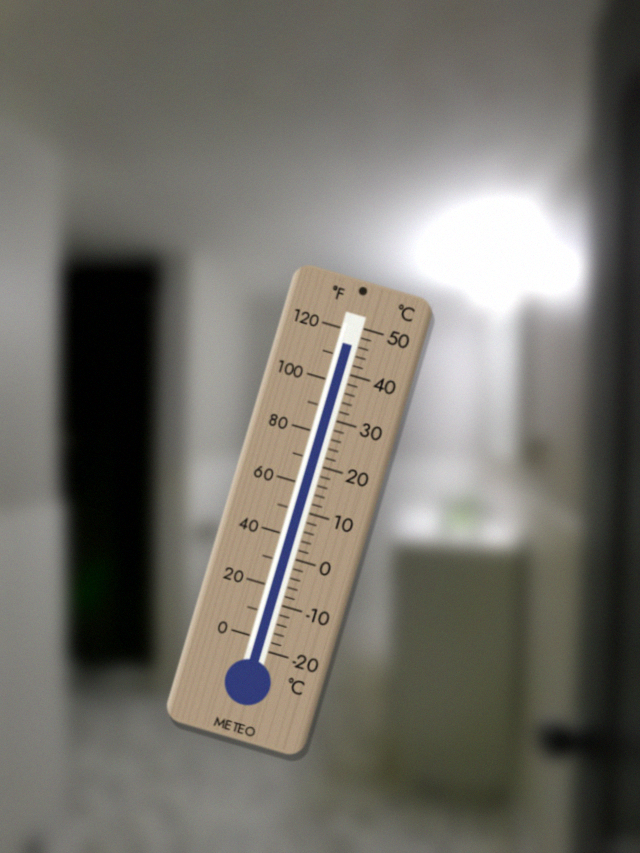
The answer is 46 °C
